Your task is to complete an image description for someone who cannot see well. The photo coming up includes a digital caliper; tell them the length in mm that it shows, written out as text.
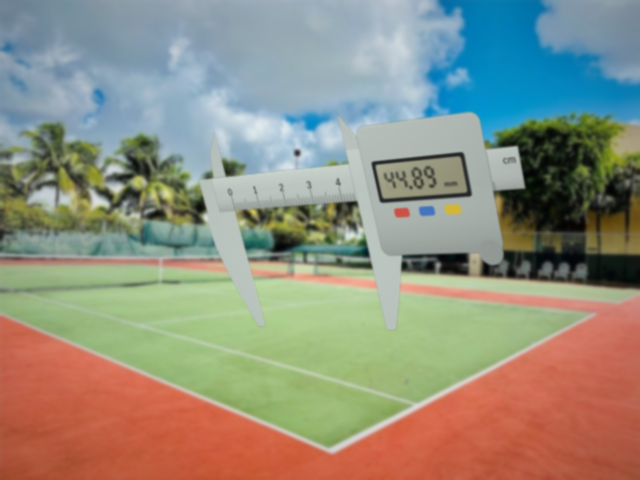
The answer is 44.89 mm
